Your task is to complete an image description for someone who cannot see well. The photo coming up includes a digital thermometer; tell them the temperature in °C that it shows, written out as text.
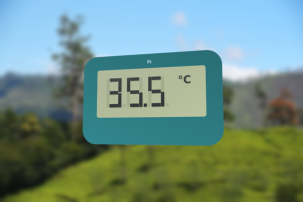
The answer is 35.5 °C
